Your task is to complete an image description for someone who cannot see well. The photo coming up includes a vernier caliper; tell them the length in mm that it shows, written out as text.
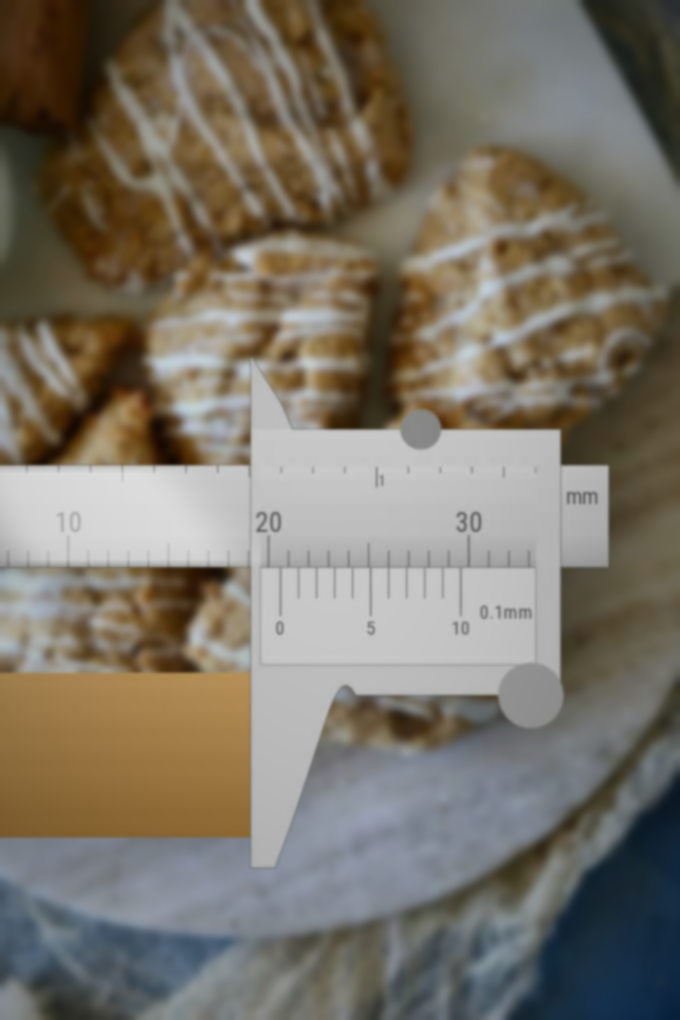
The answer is 20.6 mm
